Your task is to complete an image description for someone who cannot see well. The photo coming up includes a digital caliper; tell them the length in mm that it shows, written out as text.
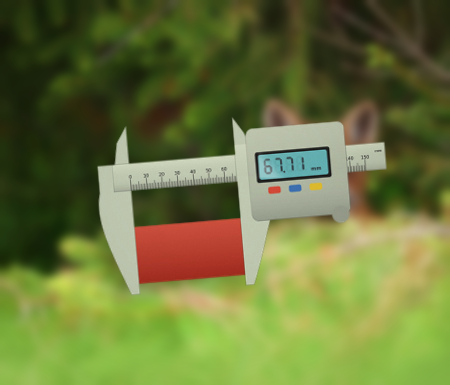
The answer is 67.71 mm
